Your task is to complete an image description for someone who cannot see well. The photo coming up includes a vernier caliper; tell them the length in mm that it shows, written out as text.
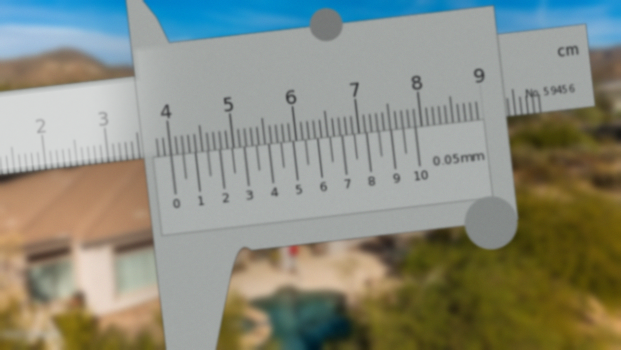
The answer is 40.0 mm
